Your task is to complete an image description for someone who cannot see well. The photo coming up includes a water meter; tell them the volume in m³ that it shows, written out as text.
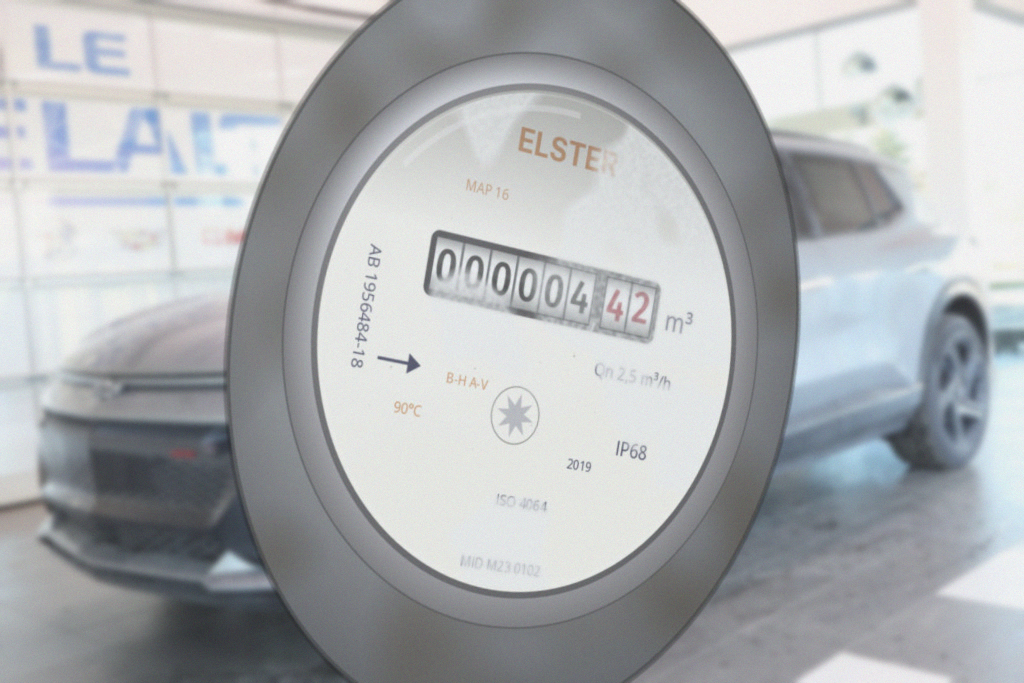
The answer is 4.42 m³
